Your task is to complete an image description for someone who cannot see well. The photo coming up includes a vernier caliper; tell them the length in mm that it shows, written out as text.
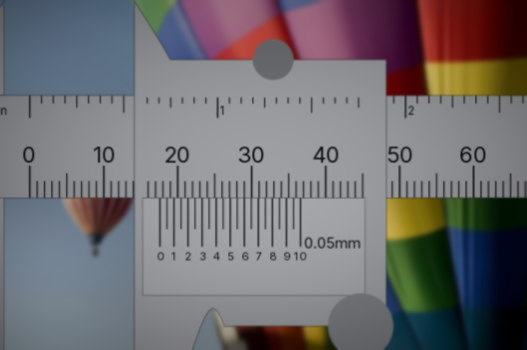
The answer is 17.6 mm
